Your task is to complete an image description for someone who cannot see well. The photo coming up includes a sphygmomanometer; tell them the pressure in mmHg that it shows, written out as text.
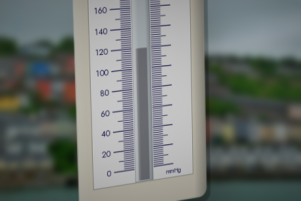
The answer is 120 mmHg
